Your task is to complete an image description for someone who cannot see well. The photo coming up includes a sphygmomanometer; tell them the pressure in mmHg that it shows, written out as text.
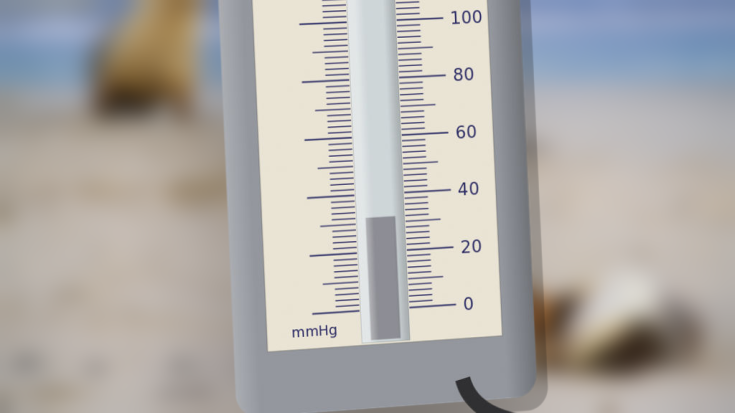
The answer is 32 mmHg
